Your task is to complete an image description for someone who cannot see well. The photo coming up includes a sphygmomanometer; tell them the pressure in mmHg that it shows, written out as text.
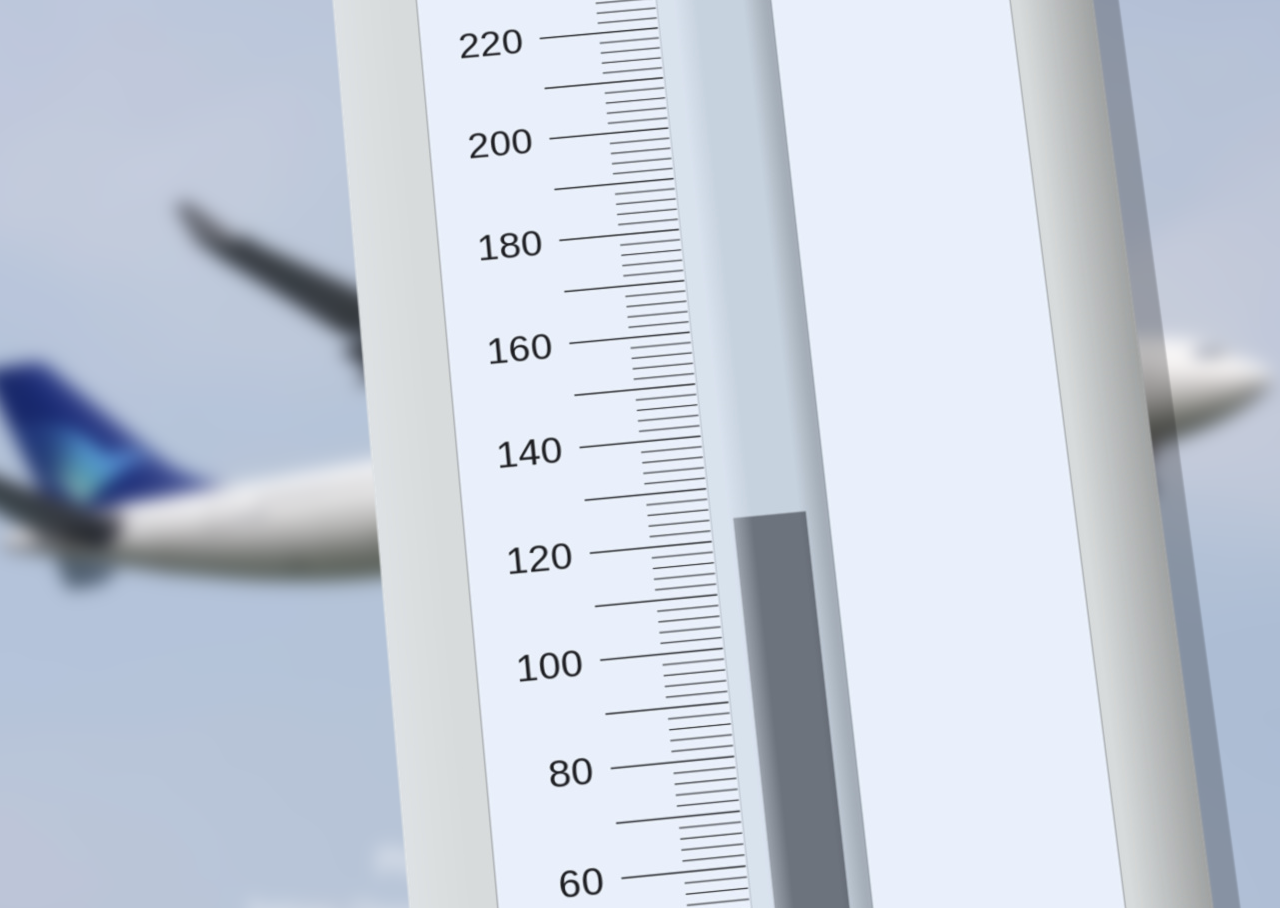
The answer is 124 mmHg
